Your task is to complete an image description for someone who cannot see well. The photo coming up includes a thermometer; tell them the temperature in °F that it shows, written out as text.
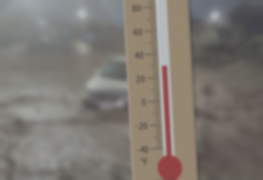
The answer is 30 °F
